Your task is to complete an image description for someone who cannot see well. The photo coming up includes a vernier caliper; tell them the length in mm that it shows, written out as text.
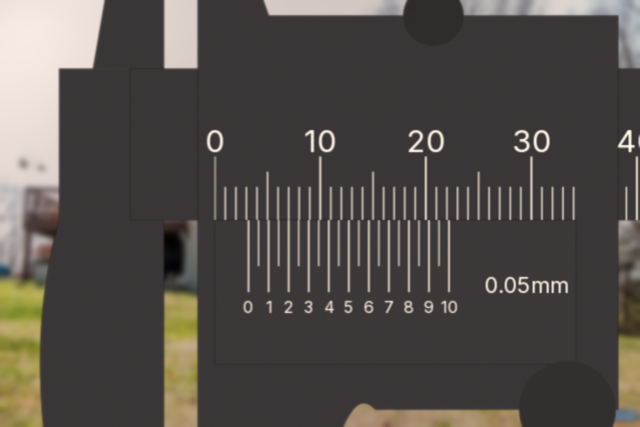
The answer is 3.2 mm
